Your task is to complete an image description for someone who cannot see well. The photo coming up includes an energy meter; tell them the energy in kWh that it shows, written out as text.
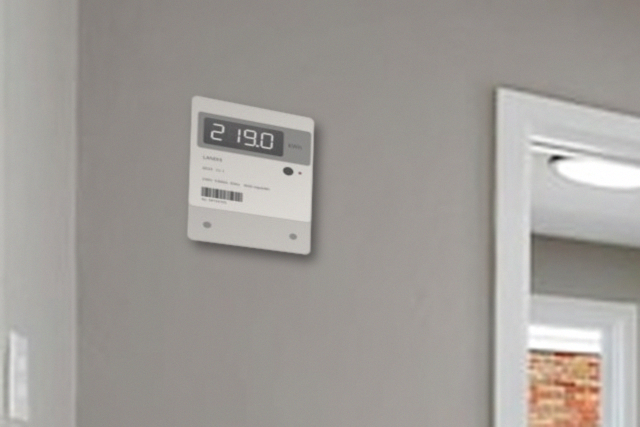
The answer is 219.0 kWh
